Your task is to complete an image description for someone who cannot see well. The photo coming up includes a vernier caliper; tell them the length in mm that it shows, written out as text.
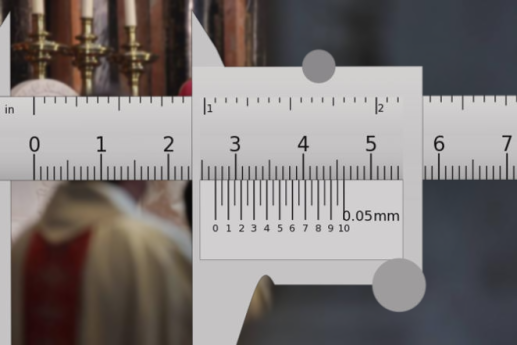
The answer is 27.0 mm
